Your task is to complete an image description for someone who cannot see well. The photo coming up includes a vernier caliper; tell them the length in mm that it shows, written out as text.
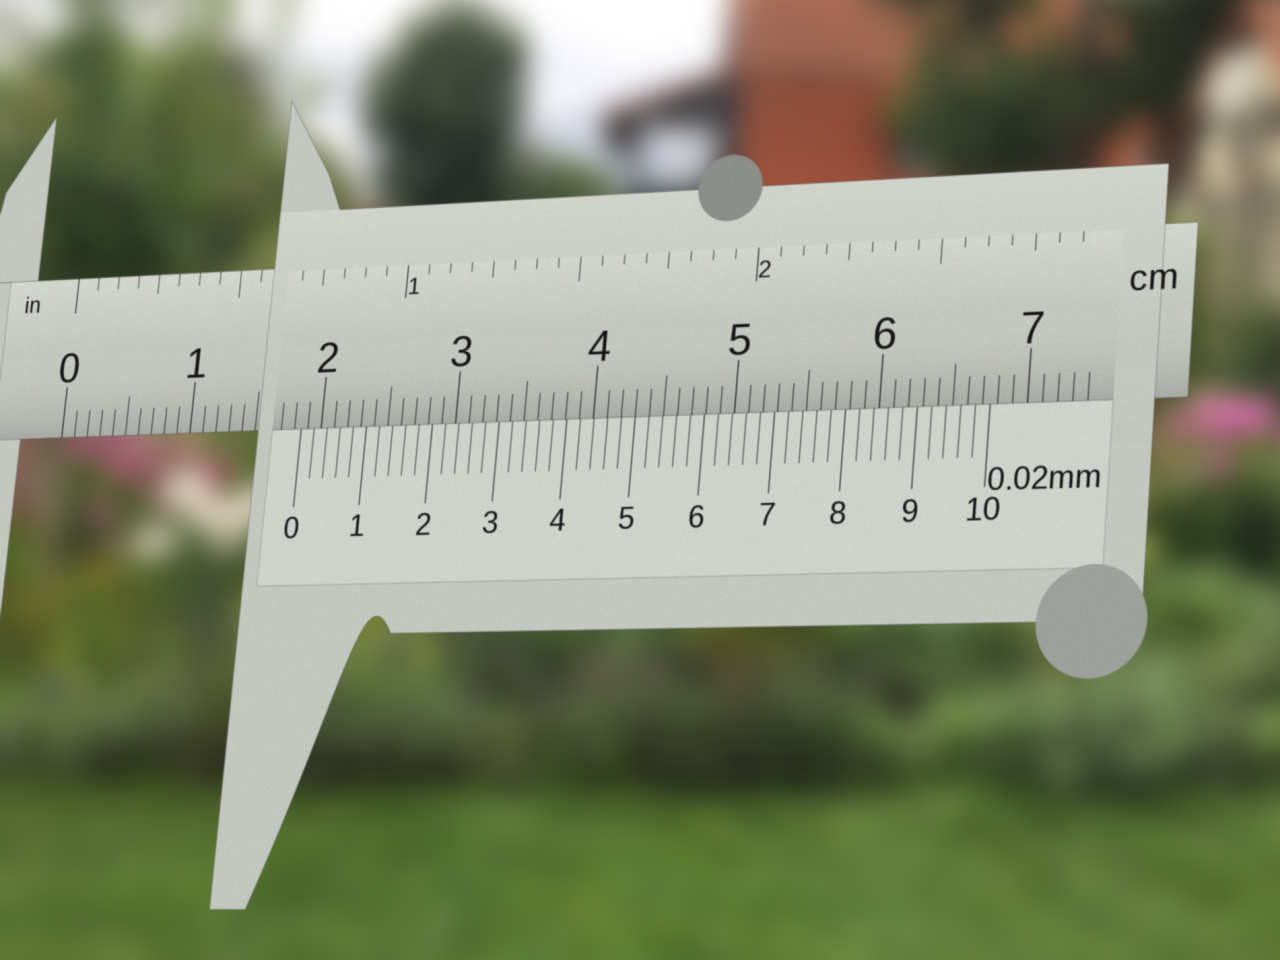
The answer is 18.5 mm
